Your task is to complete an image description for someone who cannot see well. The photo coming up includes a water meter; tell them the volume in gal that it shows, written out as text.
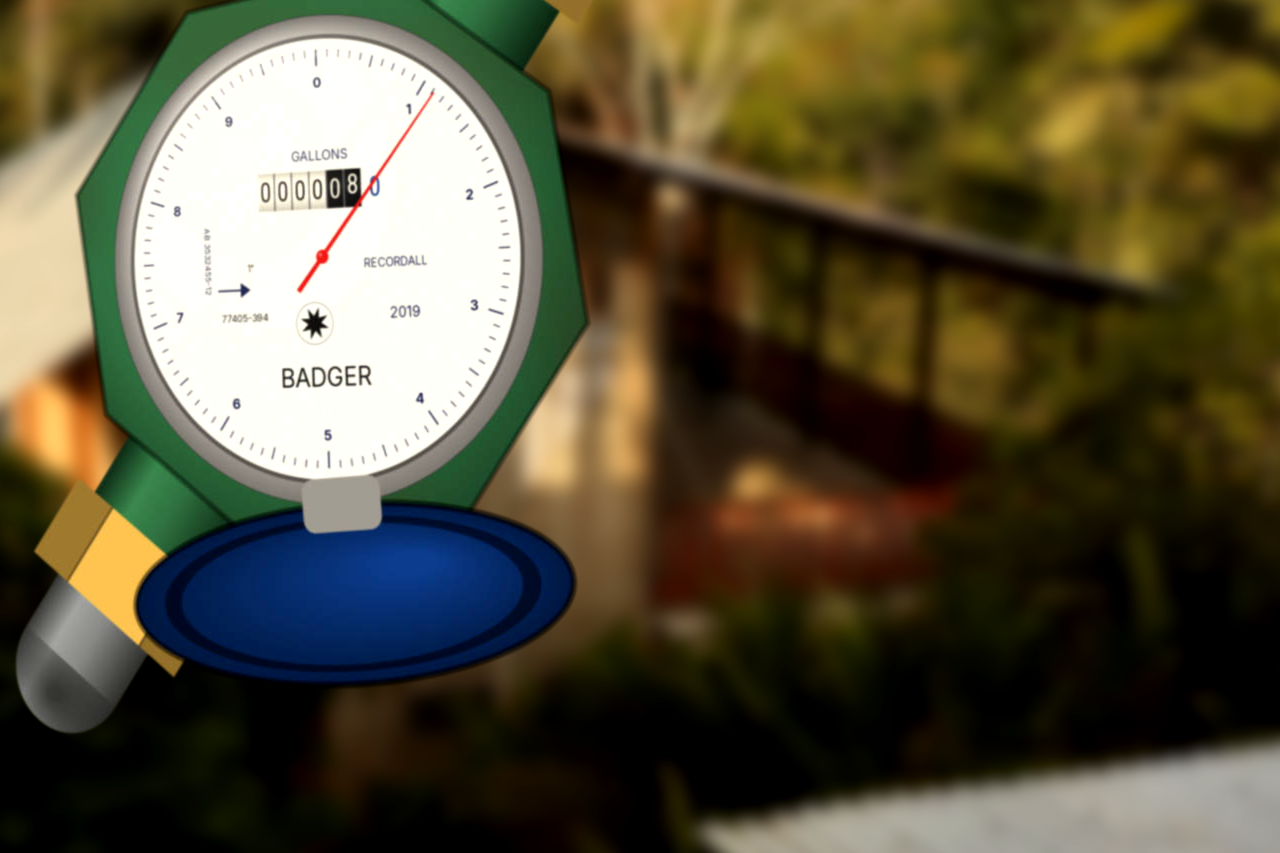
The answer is 81.1 gal
